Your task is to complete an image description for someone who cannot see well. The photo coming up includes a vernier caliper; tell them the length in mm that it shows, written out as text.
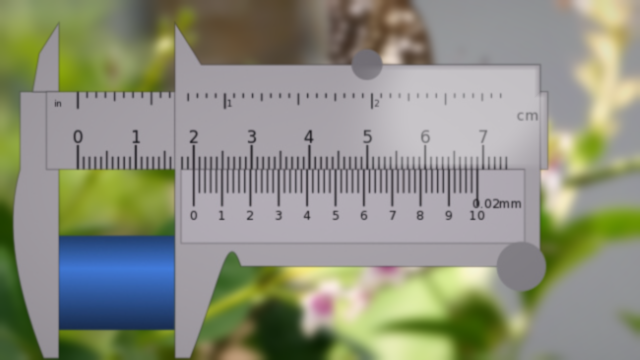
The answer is 20.0 mm
